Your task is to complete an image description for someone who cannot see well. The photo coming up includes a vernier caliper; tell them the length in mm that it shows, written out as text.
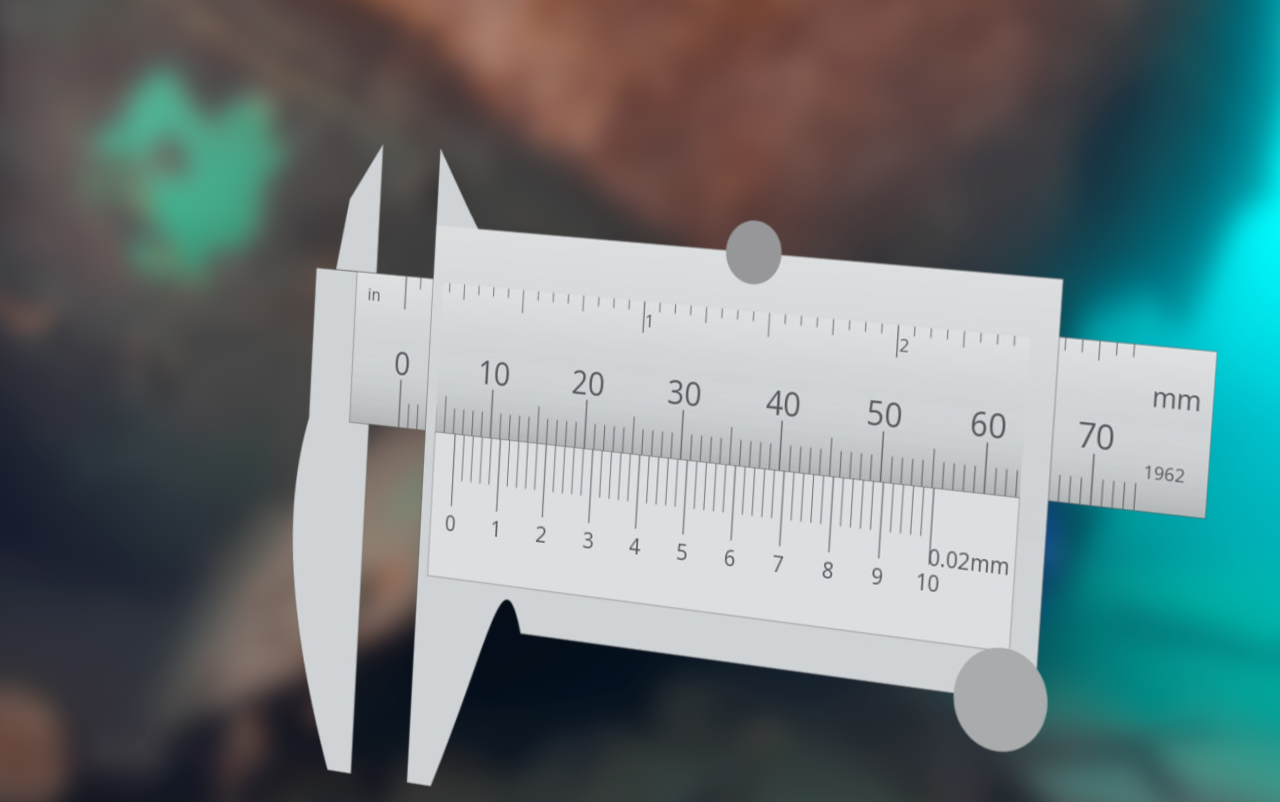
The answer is 6.2 mm
